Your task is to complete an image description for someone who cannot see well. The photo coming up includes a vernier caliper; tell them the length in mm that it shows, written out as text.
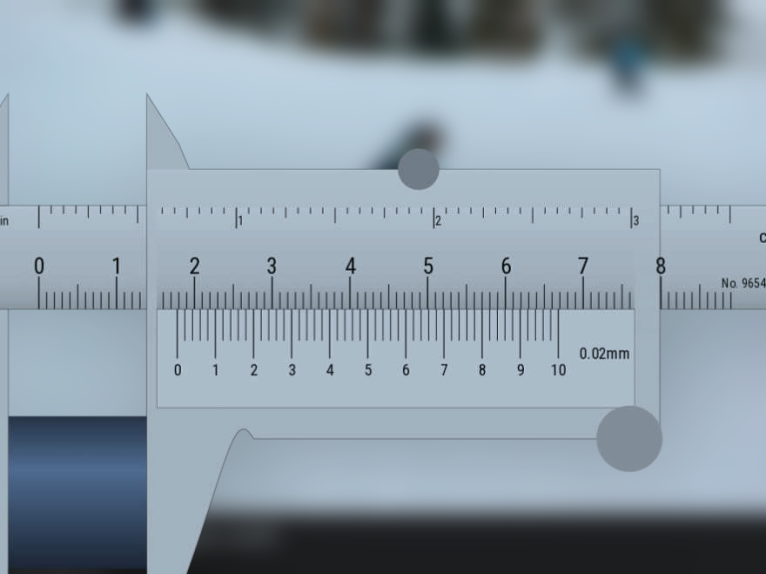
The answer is 17.8 mm
